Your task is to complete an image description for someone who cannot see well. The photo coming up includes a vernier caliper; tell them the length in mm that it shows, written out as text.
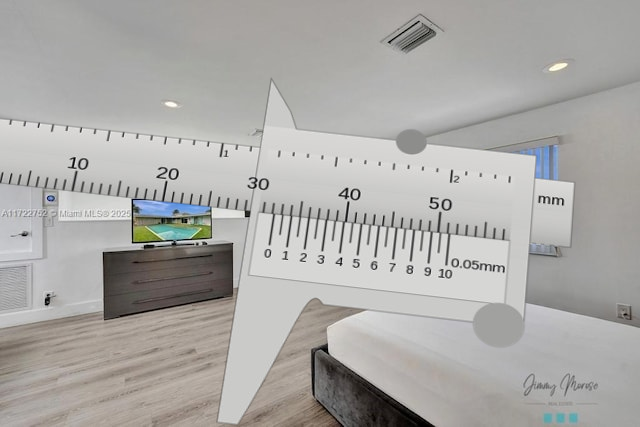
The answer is 32.2 mm
